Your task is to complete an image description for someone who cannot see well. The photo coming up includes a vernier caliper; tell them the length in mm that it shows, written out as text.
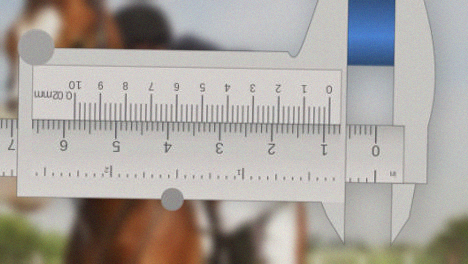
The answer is 9.0 mm
